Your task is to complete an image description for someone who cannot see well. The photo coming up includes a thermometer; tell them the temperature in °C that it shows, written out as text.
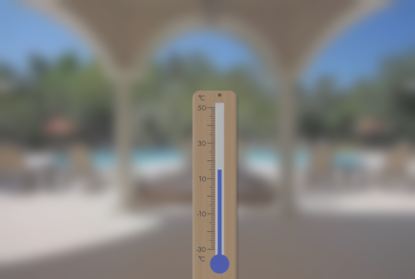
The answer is 15 °C
